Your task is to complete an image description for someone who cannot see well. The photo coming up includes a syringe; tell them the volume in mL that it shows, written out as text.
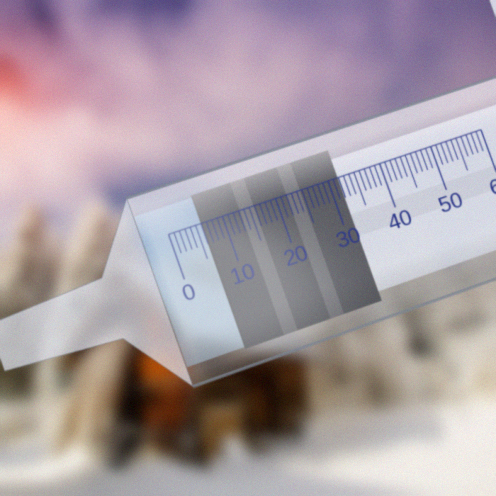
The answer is 6 mL
